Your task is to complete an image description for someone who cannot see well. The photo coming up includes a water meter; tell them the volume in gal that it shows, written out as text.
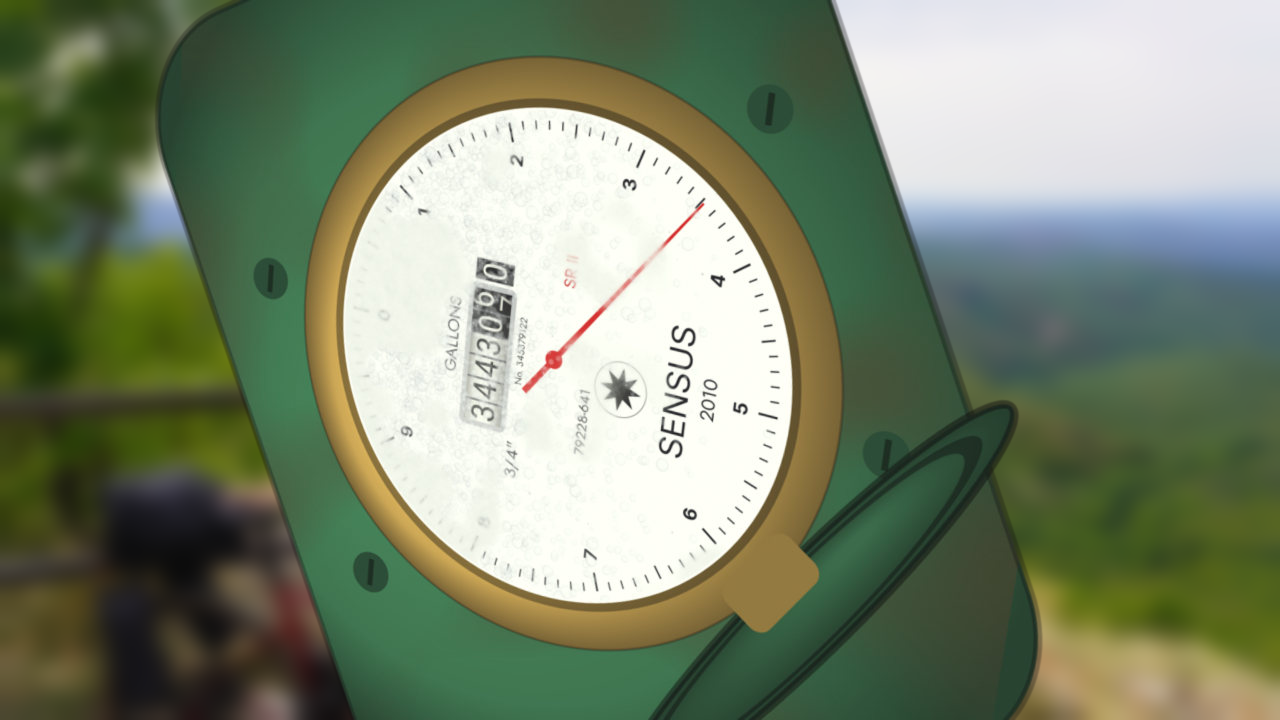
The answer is 3443063.5 gal
